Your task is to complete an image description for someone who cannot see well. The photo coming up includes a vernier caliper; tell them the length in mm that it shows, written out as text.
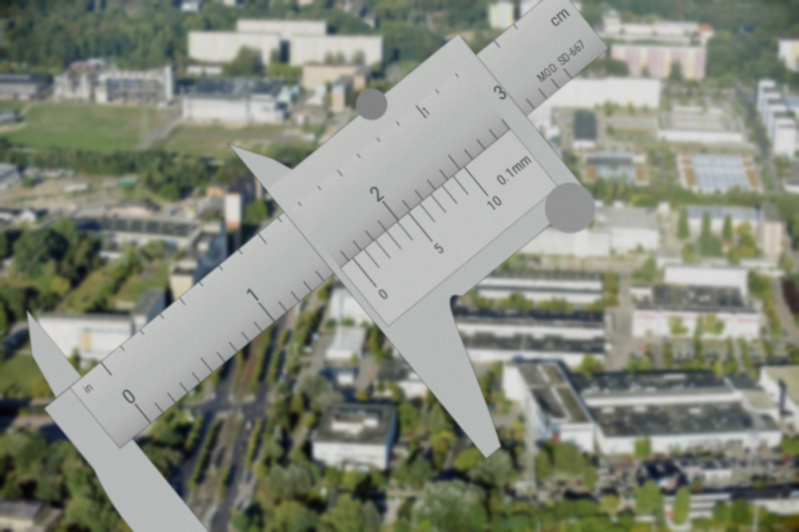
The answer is 16.3 mm
